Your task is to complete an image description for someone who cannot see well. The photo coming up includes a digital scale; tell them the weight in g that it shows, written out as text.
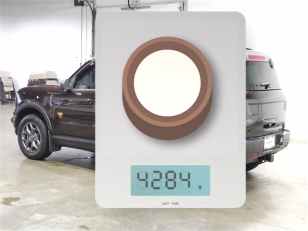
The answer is 4284 g
